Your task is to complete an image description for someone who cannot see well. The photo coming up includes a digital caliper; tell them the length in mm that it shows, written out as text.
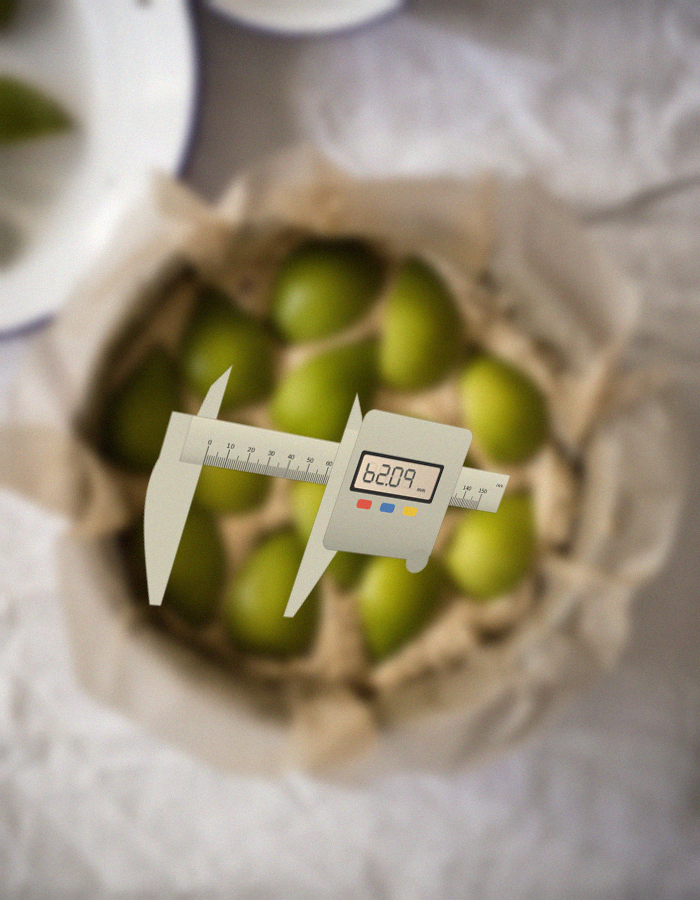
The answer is 62.09 mm
